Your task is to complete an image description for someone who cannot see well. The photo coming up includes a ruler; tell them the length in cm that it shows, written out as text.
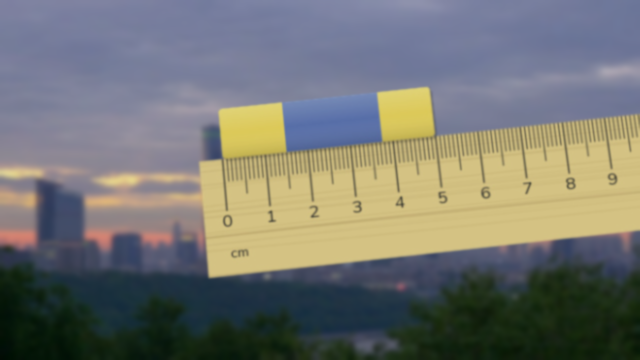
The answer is 5 cm
